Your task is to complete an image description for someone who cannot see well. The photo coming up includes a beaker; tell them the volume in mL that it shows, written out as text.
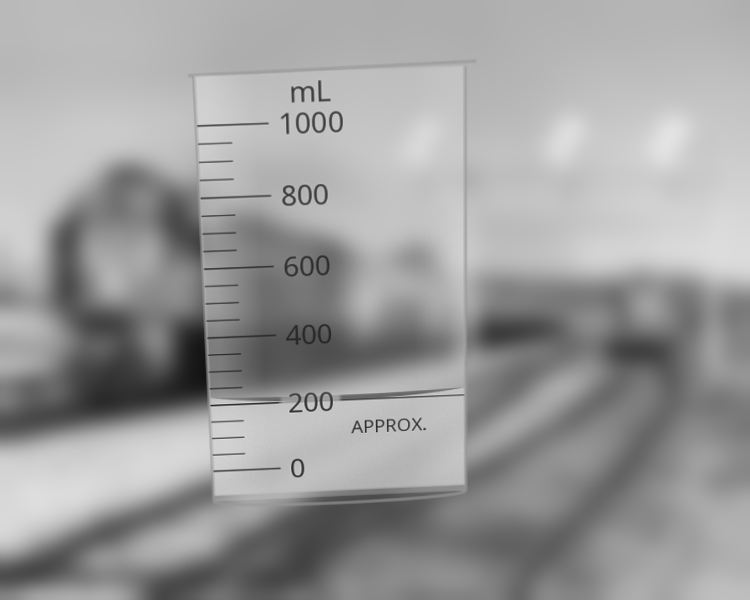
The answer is 200 mL
